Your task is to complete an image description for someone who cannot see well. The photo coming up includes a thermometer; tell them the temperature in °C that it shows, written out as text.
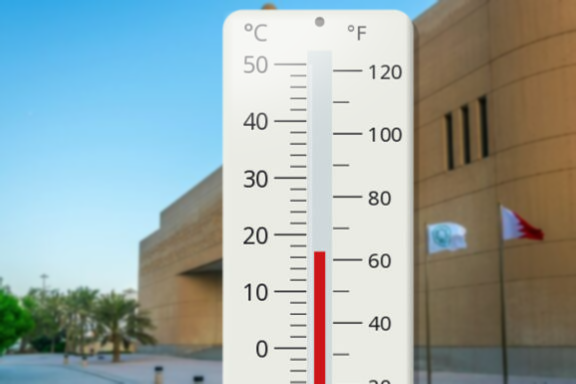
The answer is 17 °C
